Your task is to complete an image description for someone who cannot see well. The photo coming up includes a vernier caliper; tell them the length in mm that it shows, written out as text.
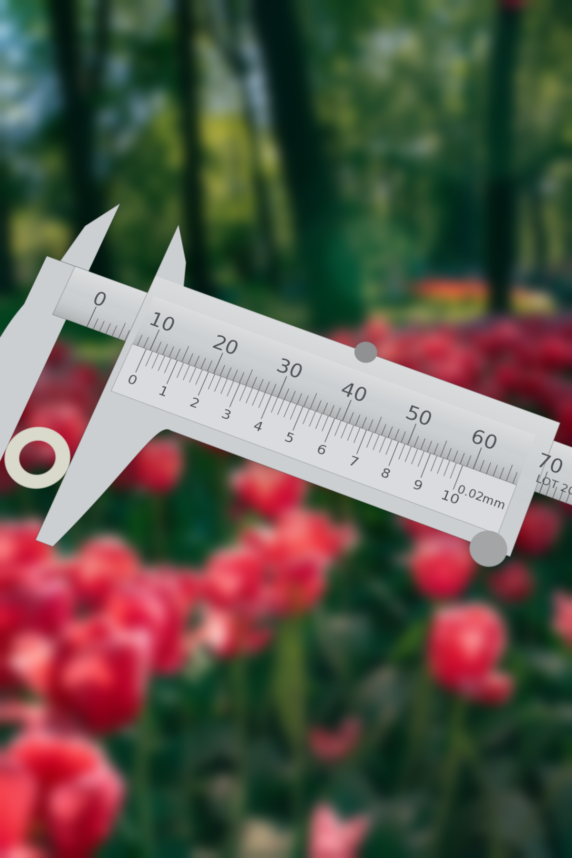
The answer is 9.4 mm
